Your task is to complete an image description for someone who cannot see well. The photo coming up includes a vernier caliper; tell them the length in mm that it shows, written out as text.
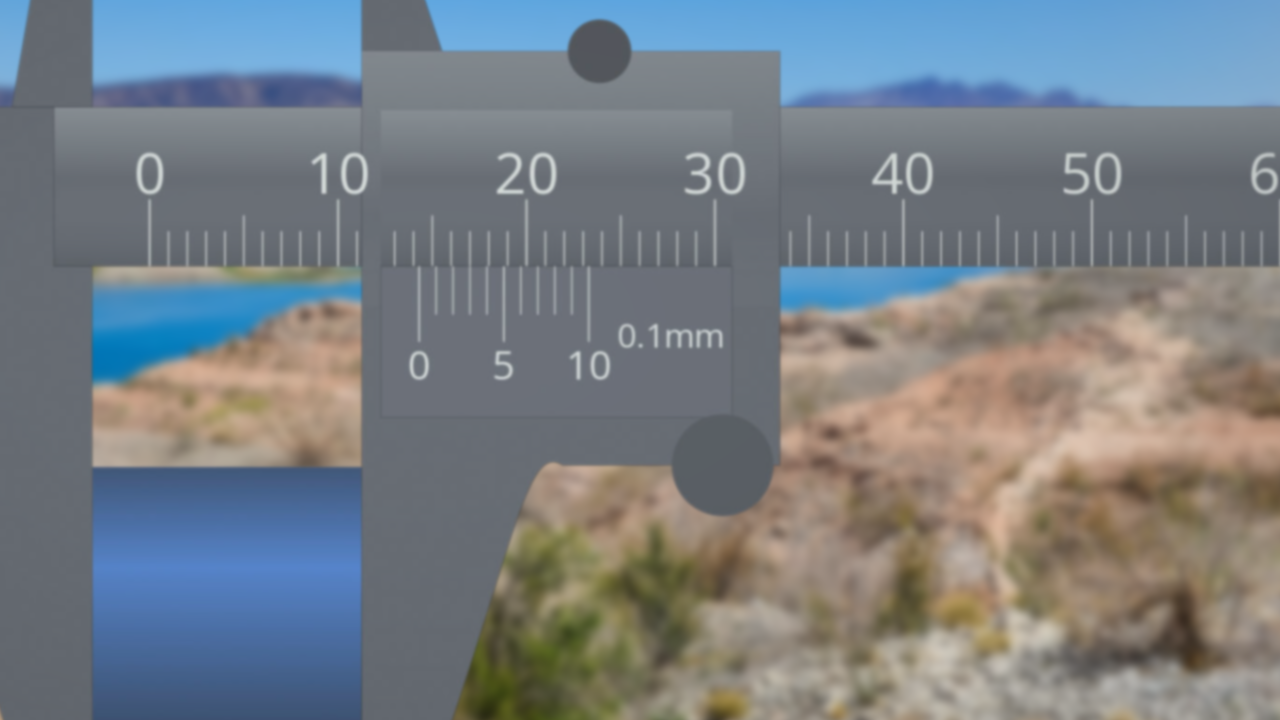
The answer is 14.3 mm
